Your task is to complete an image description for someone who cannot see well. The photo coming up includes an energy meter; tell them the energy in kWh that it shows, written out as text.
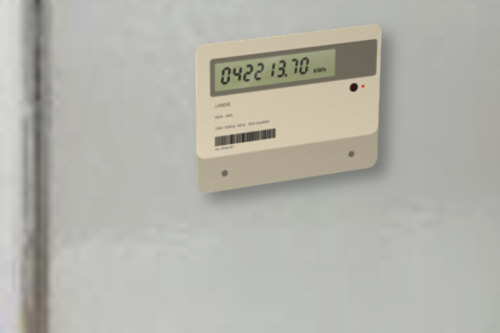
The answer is 42213.70 kWh
